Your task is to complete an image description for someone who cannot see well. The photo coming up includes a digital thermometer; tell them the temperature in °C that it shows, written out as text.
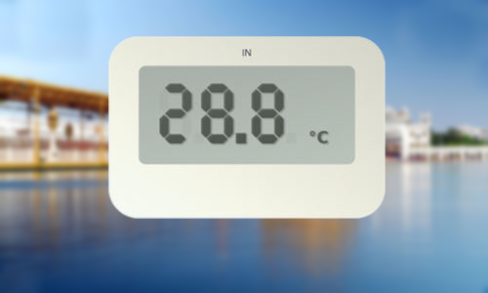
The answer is 28.8 °C
